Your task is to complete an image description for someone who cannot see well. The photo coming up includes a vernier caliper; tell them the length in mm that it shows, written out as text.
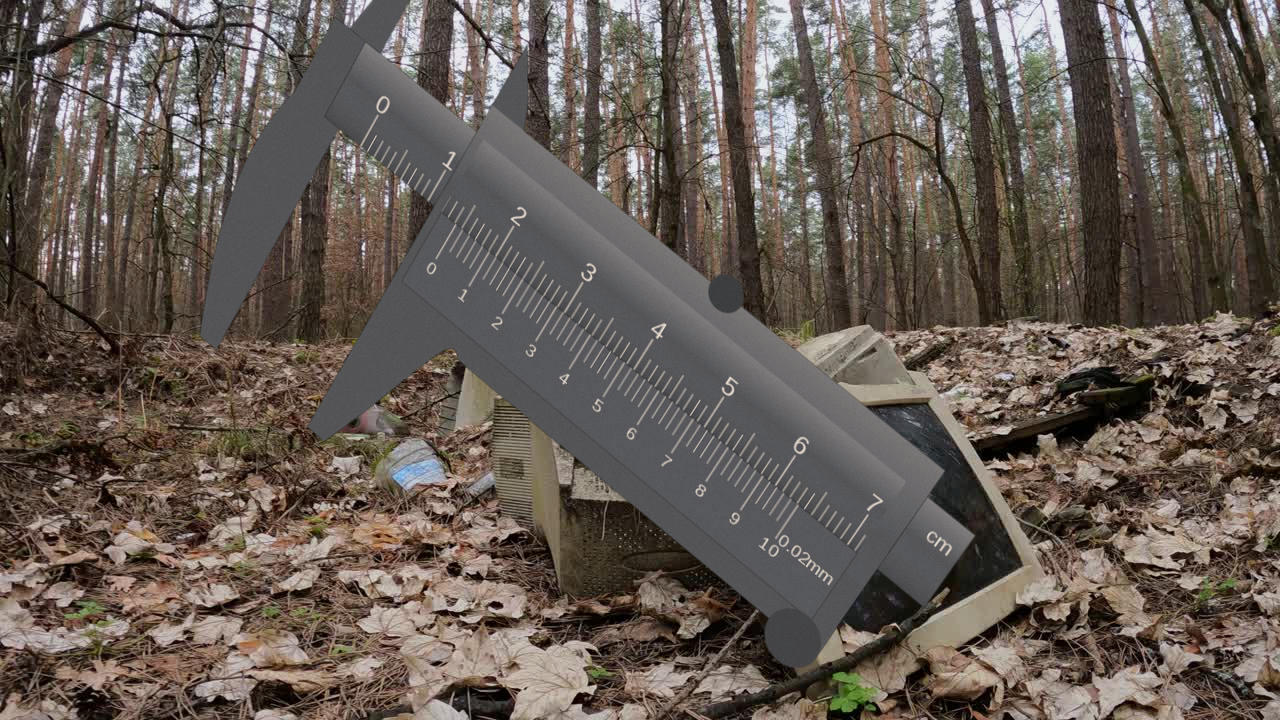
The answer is 14.2 mm
